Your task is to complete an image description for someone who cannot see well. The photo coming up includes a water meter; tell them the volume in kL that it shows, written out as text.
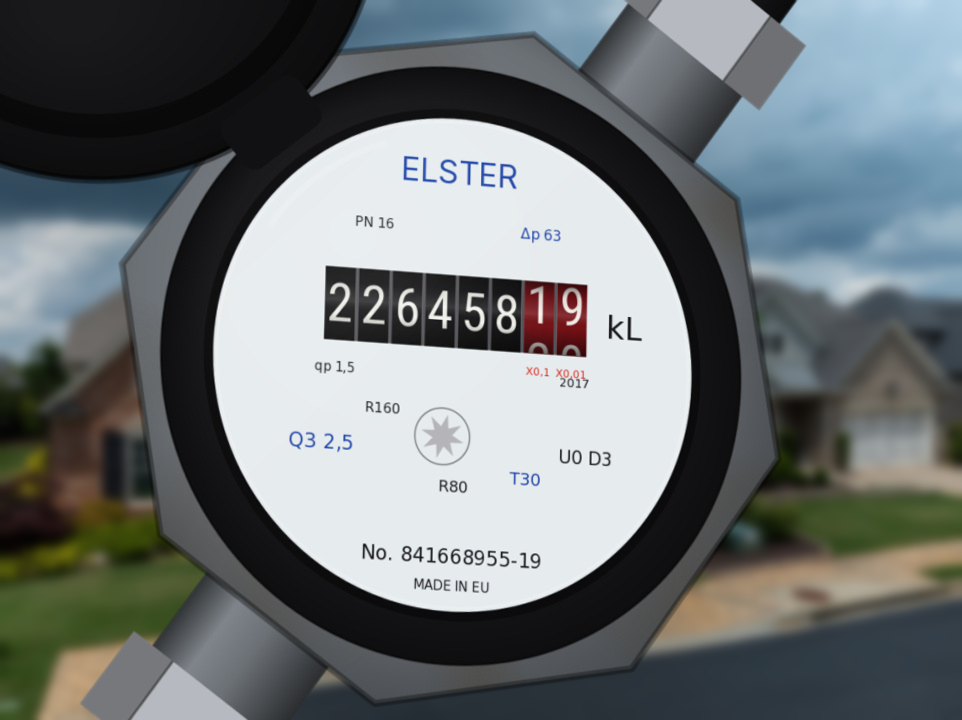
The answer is 226458.19 kL
